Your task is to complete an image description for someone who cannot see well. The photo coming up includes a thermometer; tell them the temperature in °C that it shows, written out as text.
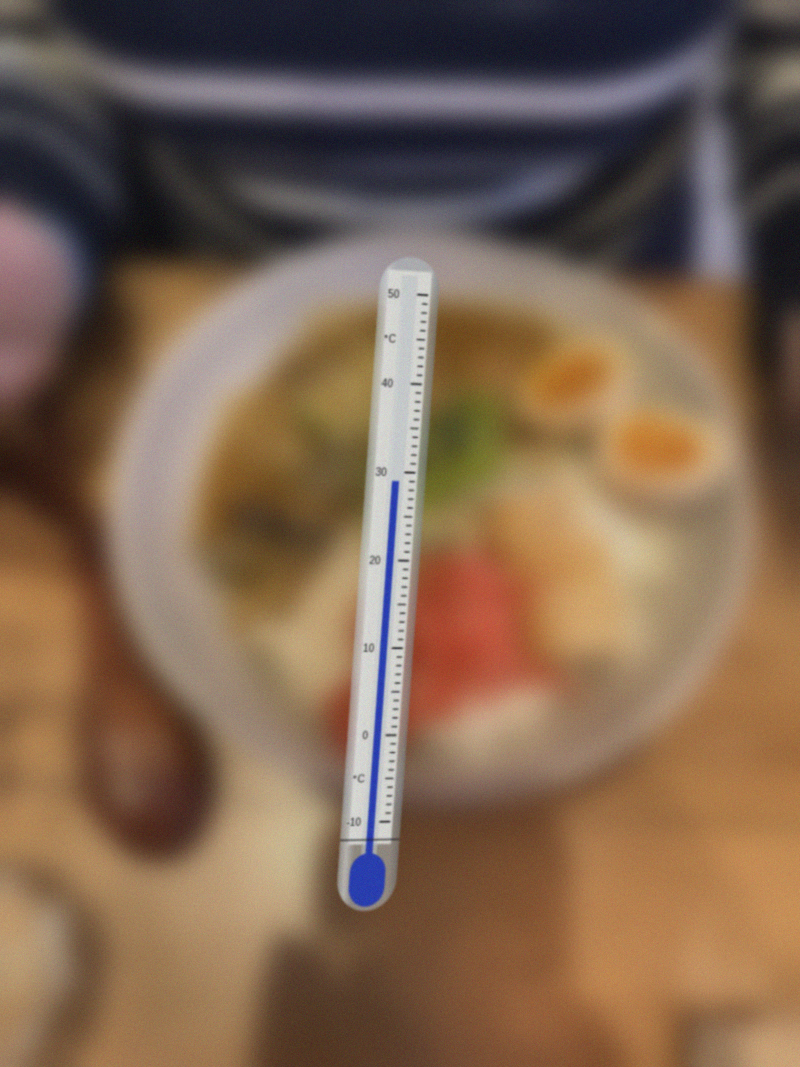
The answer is 29 °C
